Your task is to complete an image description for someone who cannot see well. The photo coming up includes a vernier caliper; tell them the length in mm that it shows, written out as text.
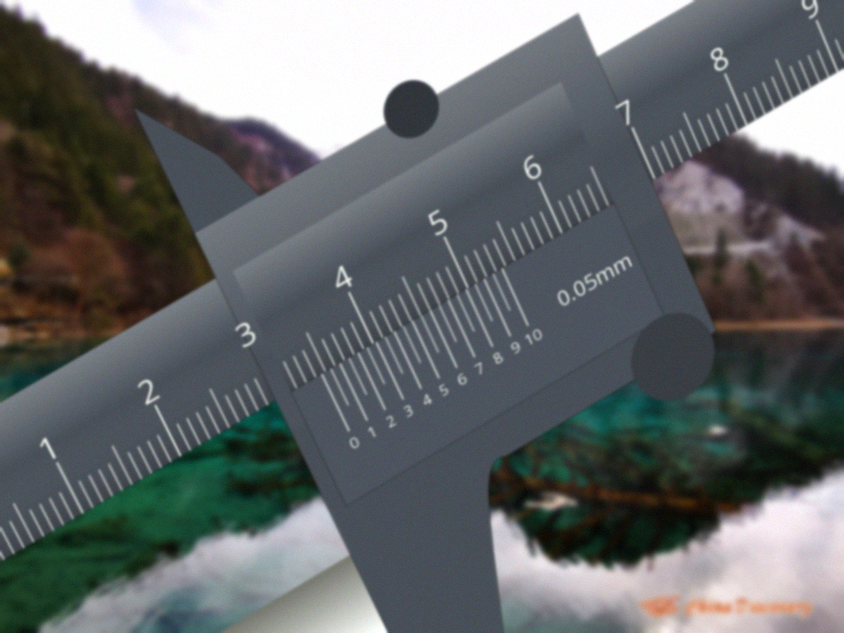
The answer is 34.6 mm
